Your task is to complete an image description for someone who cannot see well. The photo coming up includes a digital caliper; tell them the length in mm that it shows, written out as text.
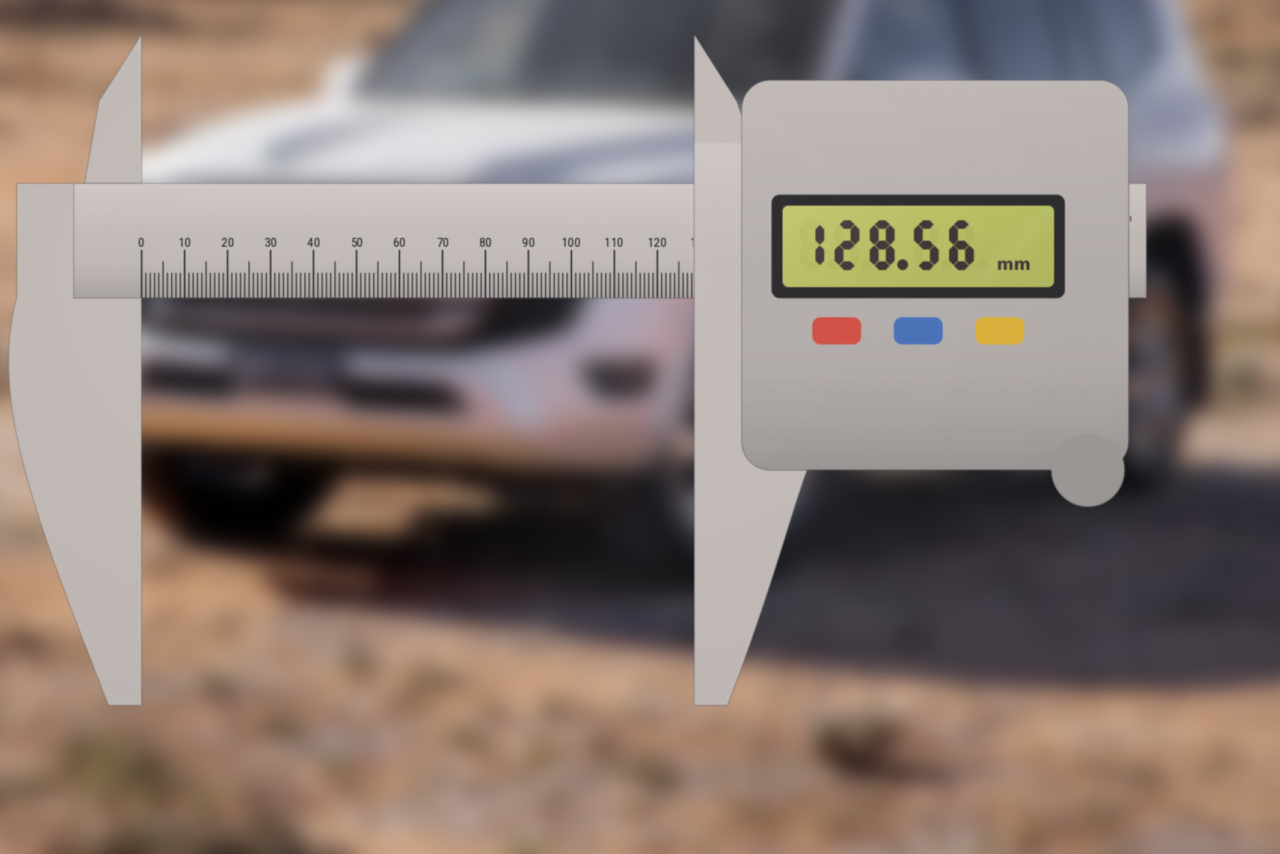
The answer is 128.56 mm
